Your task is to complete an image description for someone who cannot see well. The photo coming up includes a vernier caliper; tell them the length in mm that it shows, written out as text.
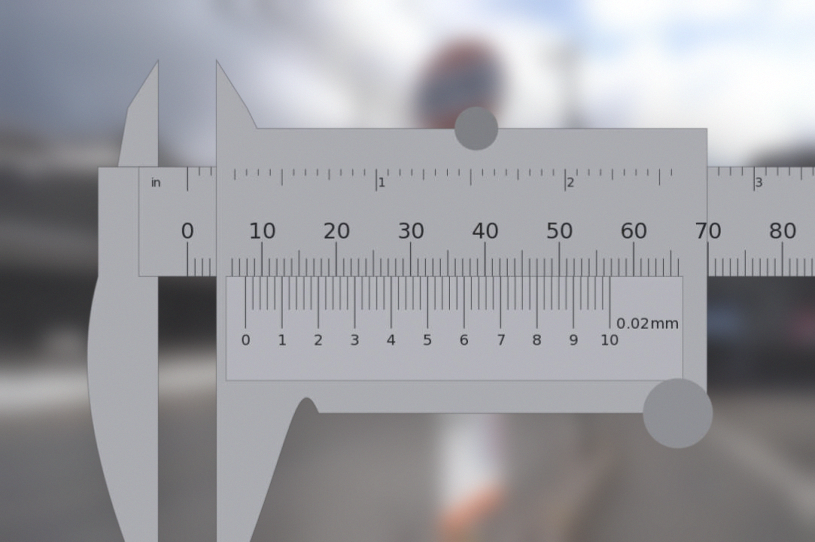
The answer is 7.8 mm
